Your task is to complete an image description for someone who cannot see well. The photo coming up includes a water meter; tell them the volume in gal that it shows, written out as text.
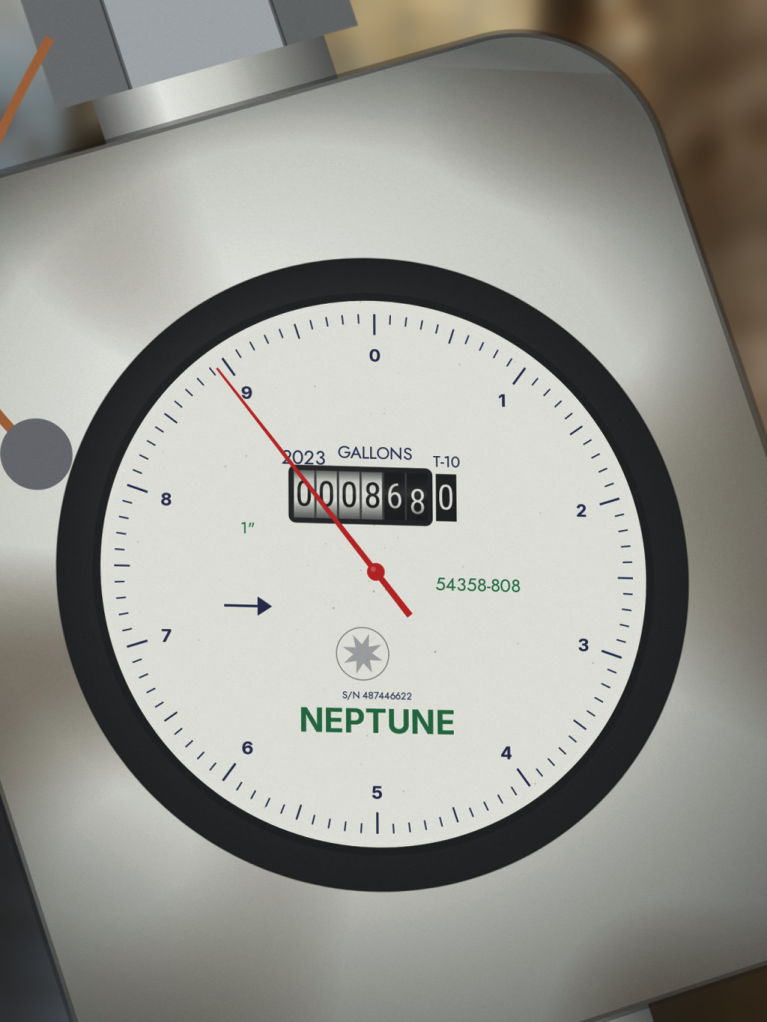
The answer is 8678.9 gal
